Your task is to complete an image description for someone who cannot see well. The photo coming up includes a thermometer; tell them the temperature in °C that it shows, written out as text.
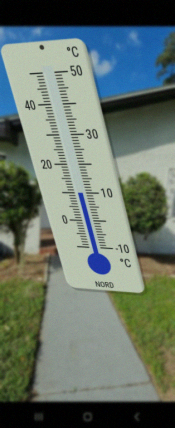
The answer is 10 °C
